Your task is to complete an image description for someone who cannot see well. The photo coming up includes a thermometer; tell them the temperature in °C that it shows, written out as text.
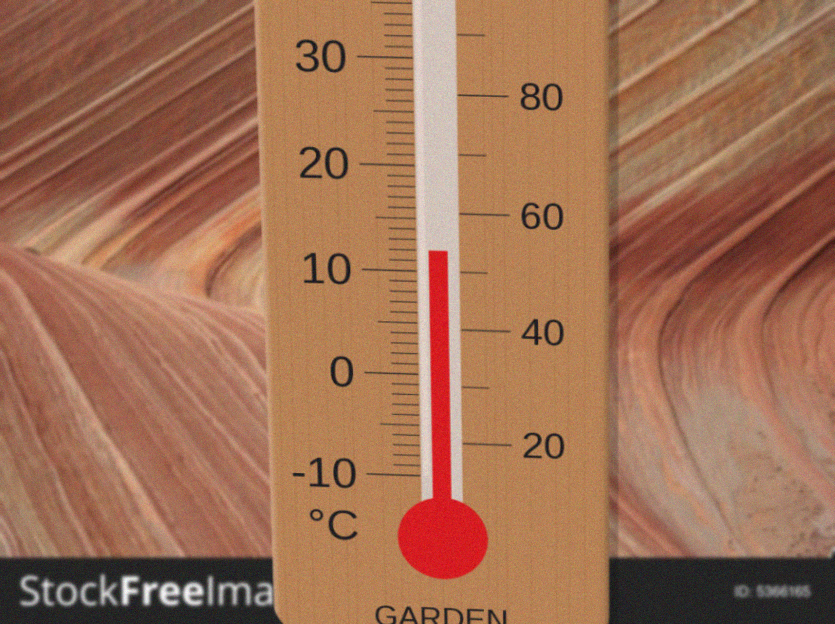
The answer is 12 °C
